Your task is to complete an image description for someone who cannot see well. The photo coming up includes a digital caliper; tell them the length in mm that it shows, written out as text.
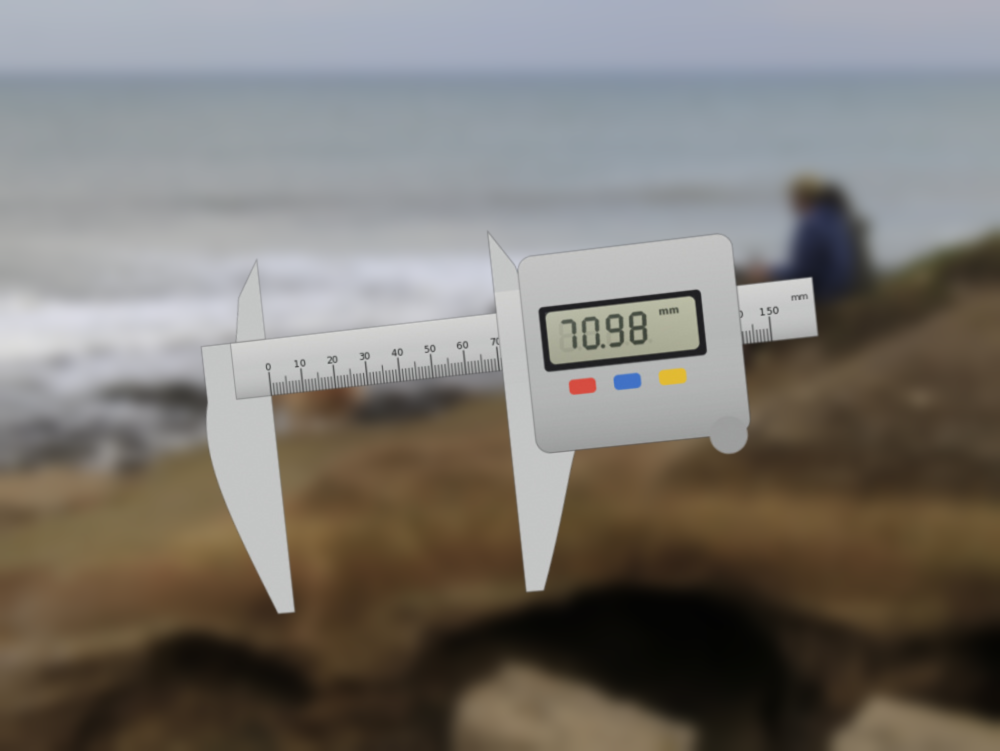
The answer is 70.98 mm
